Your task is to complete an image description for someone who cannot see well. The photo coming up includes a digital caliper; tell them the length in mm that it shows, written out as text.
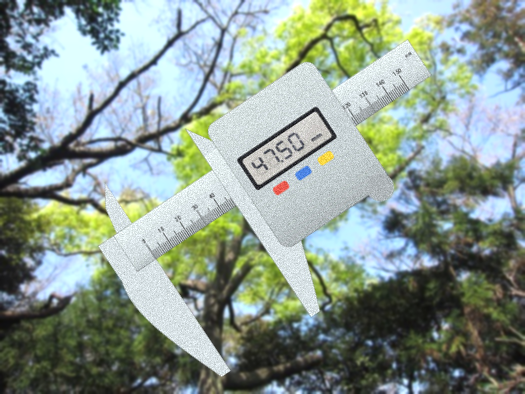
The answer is 47.50 mm
